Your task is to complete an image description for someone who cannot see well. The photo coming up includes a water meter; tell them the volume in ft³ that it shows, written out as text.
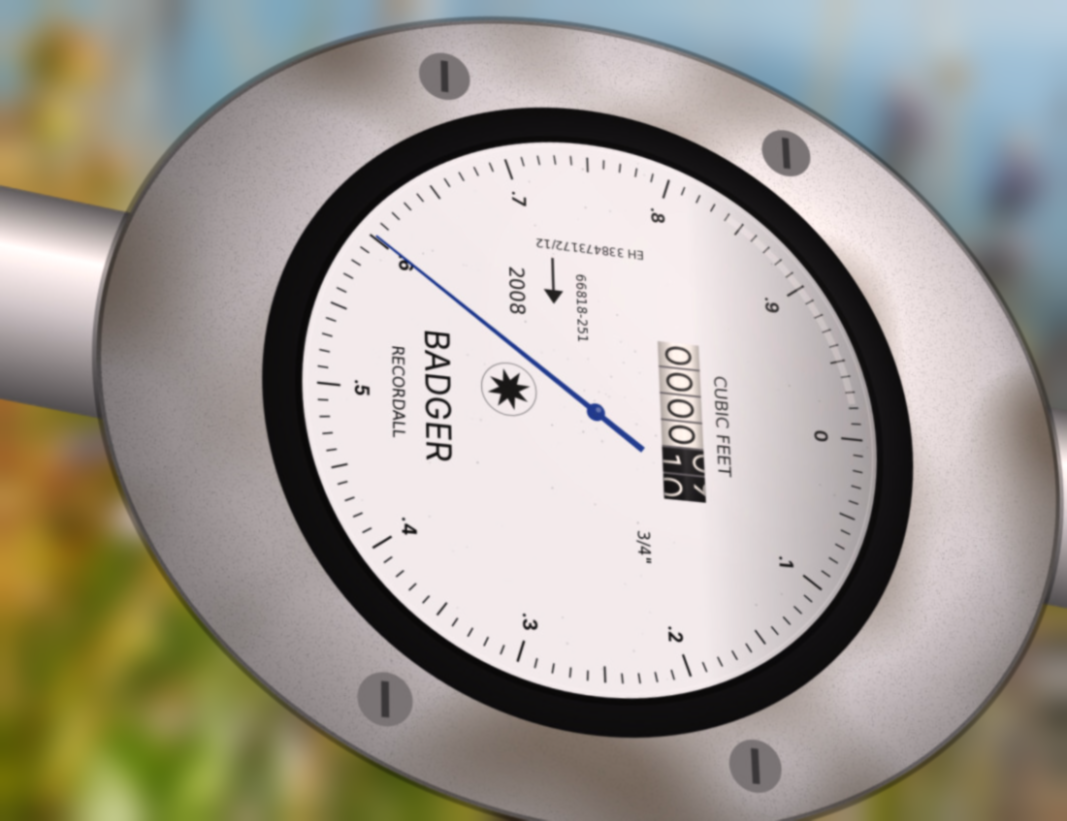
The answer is 9.60 ft³
